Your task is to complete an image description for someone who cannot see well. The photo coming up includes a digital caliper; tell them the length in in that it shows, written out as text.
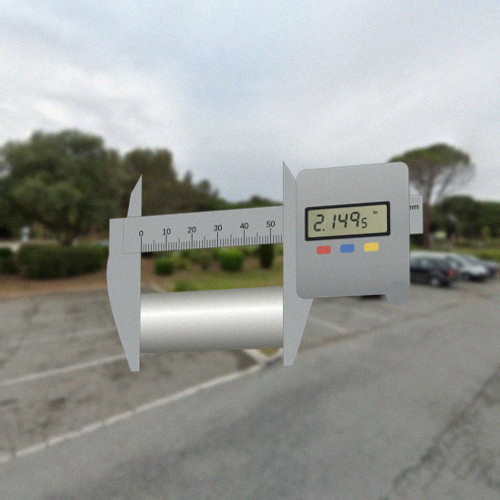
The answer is 2.1495 in
